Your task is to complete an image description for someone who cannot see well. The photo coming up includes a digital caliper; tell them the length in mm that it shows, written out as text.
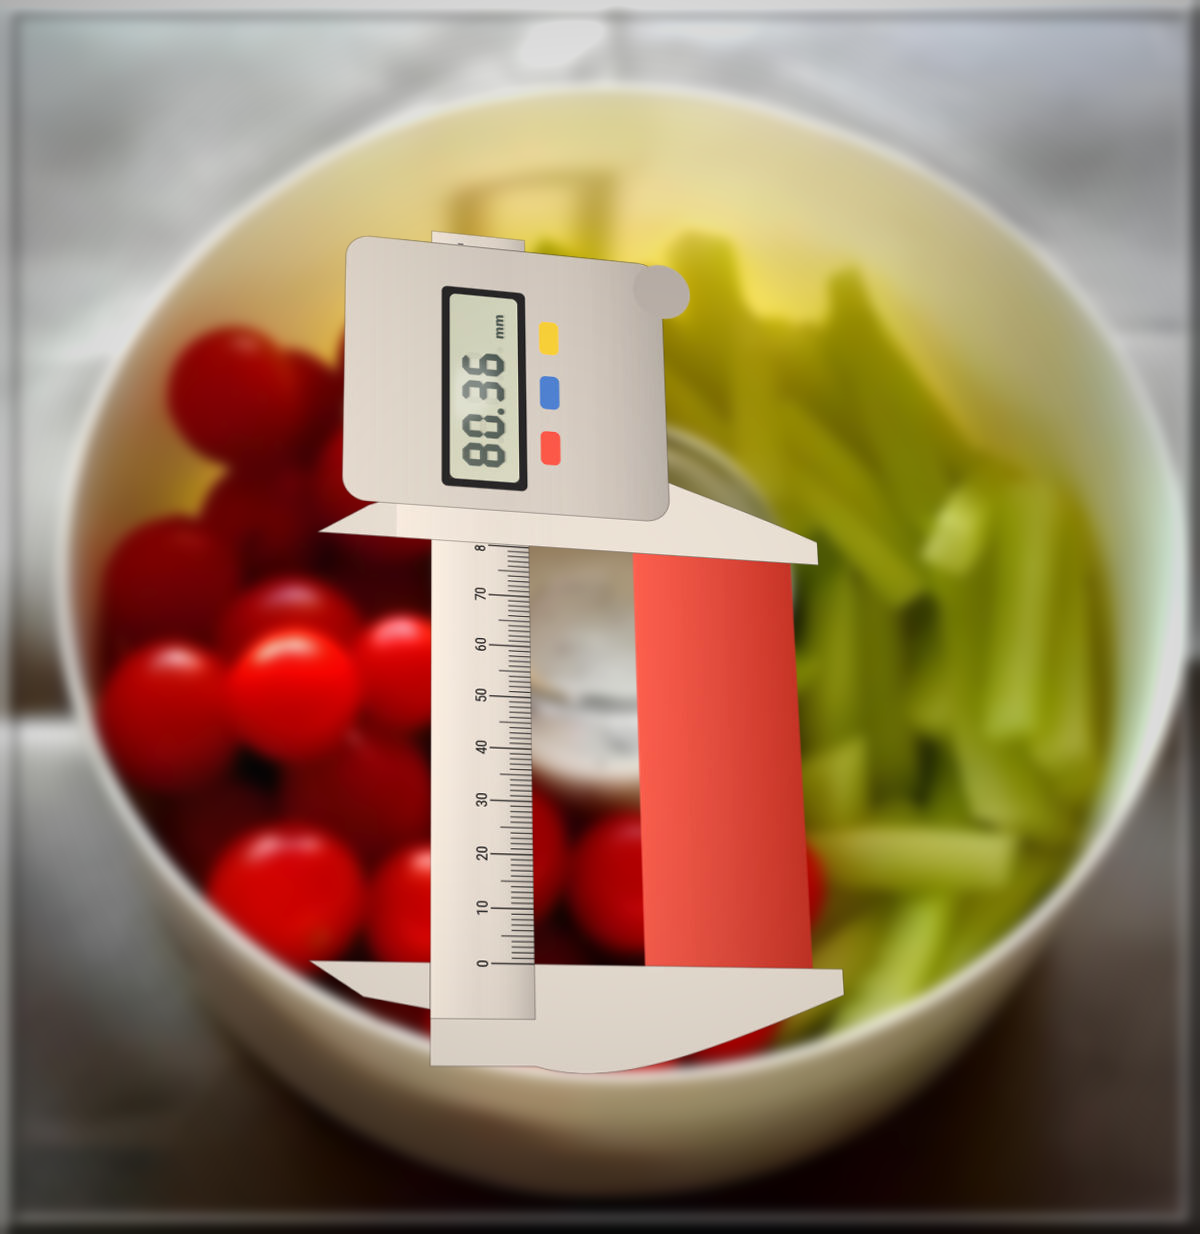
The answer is 80.36 mm
